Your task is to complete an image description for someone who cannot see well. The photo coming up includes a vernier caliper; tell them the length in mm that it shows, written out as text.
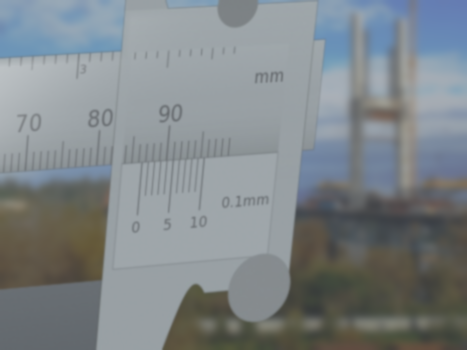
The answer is 86.5 mm
